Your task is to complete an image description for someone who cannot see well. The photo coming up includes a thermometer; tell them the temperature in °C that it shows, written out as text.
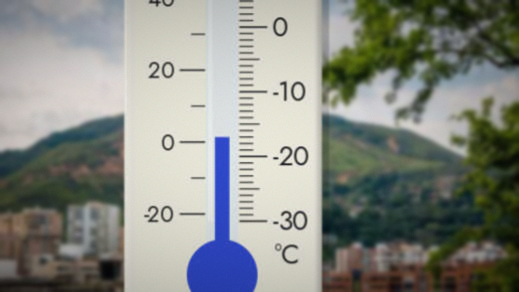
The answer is -17 °C
